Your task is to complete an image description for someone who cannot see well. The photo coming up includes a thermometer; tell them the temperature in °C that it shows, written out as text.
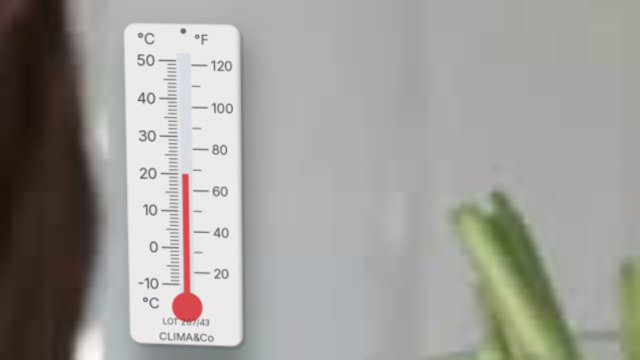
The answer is 20 °C
